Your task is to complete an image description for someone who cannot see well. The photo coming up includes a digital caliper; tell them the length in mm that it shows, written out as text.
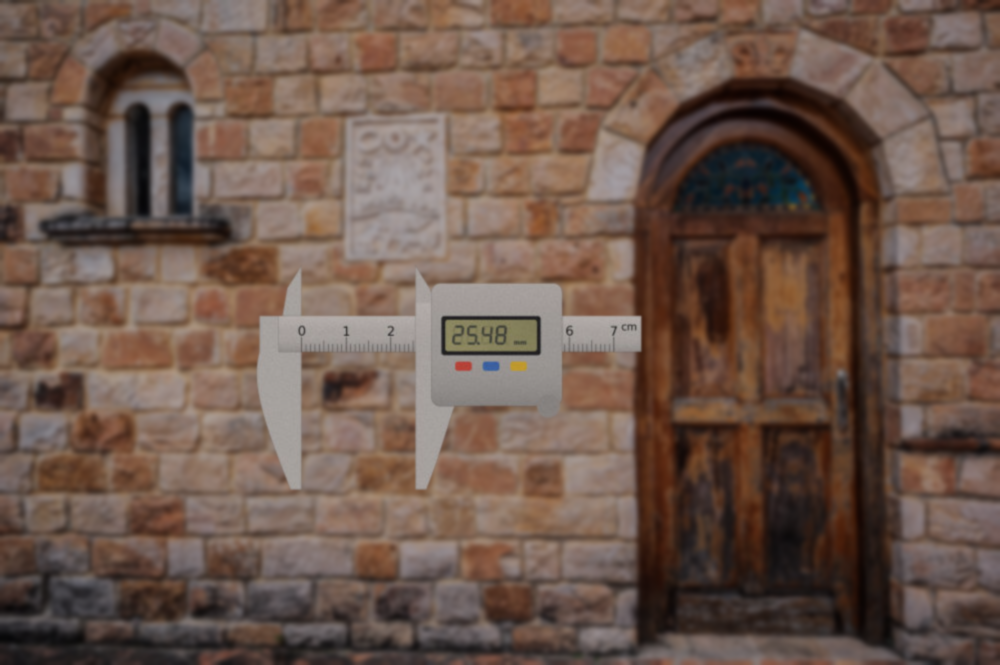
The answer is 25.48 mm
